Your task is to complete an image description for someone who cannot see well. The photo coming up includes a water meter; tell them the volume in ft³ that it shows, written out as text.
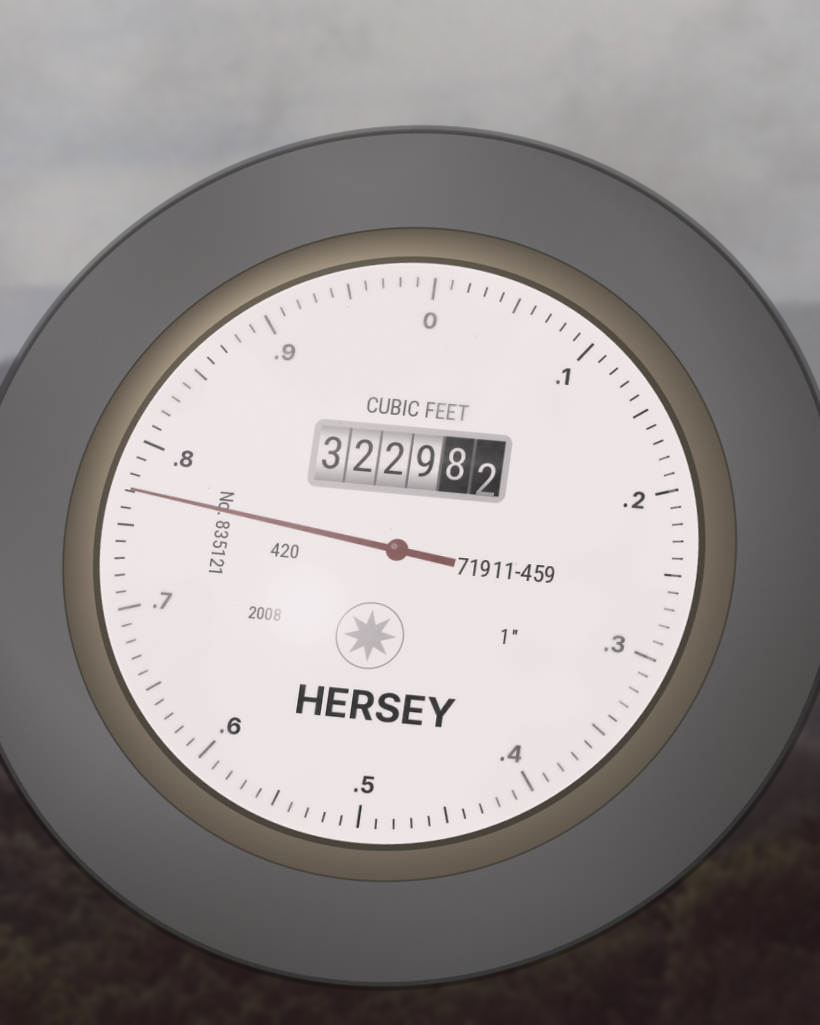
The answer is 322981.77 ft³
